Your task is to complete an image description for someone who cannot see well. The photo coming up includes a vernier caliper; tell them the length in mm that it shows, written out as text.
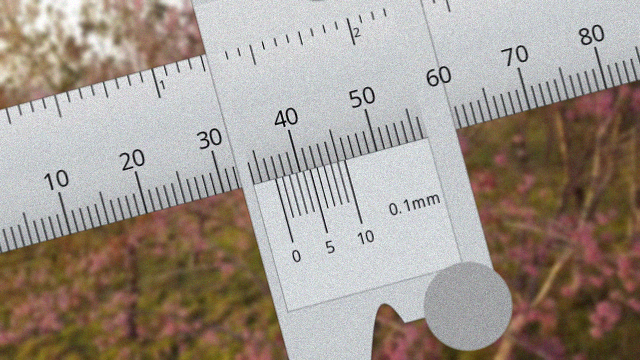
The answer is 36.8 mm
